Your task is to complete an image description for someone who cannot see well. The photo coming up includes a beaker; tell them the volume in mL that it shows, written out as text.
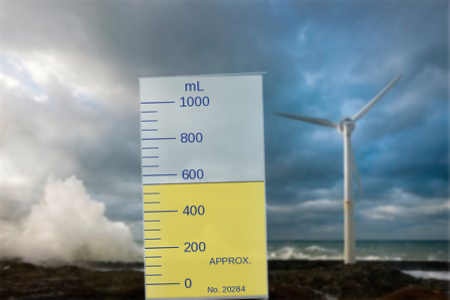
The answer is 550 mL
